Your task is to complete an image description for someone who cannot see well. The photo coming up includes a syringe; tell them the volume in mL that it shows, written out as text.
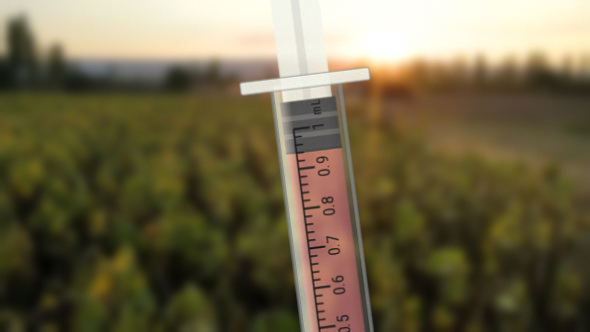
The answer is 0.94 mL
